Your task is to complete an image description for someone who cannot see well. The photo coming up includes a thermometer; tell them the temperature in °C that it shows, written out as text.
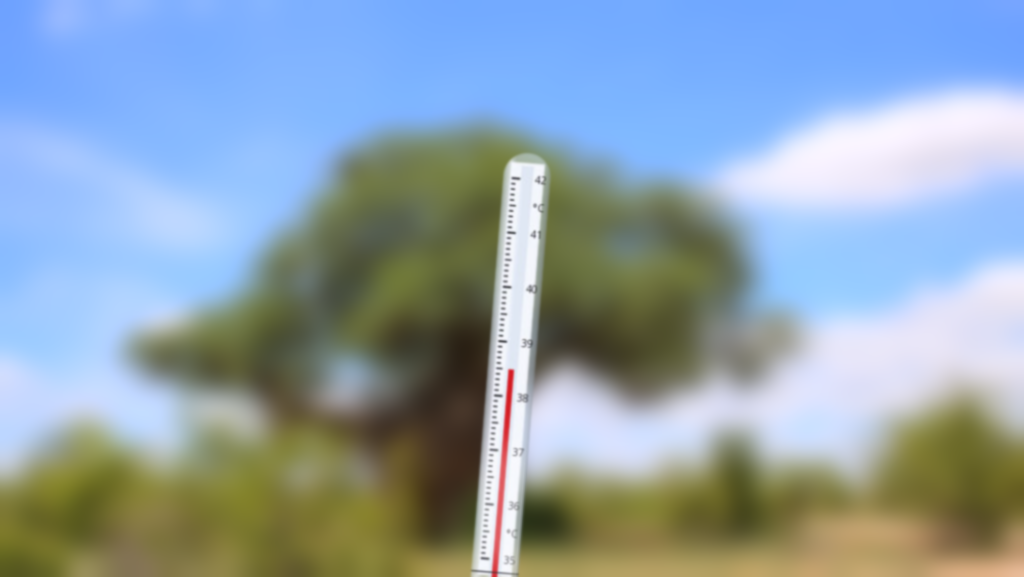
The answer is 38.5 °C
